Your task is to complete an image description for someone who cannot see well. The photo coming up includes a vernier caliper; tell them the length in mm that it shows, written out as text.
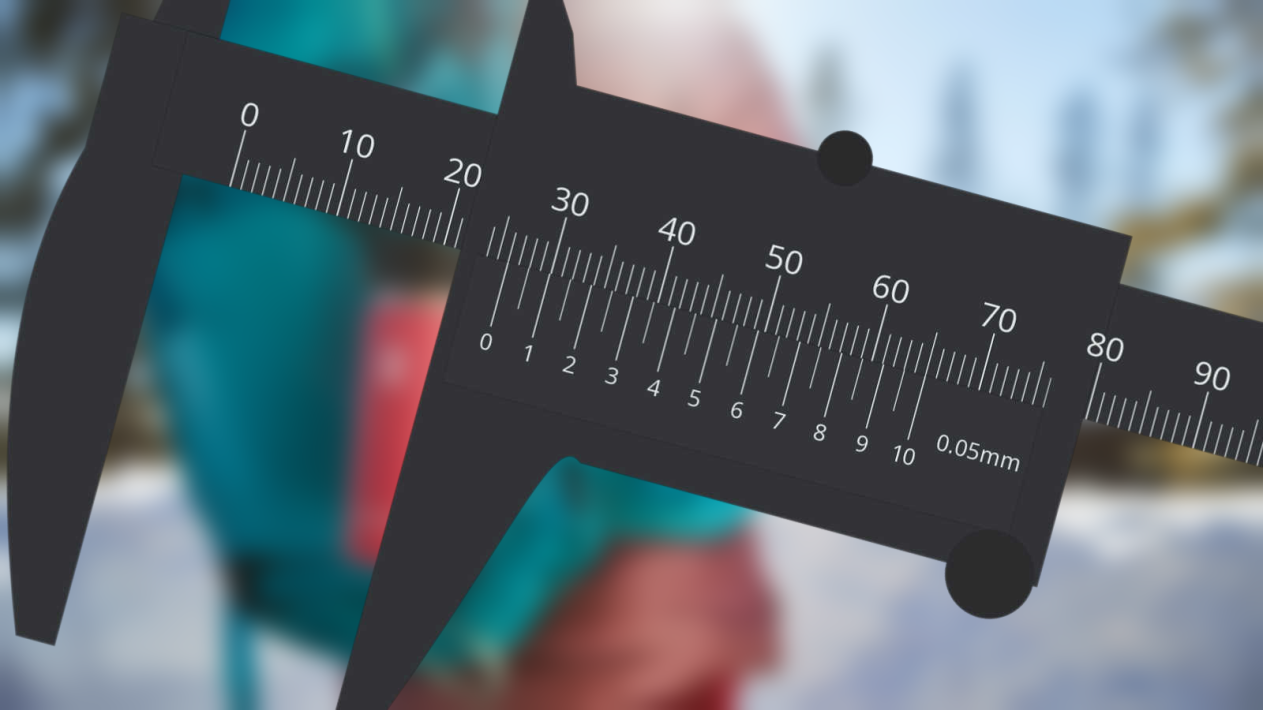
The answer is 26.0 mm
